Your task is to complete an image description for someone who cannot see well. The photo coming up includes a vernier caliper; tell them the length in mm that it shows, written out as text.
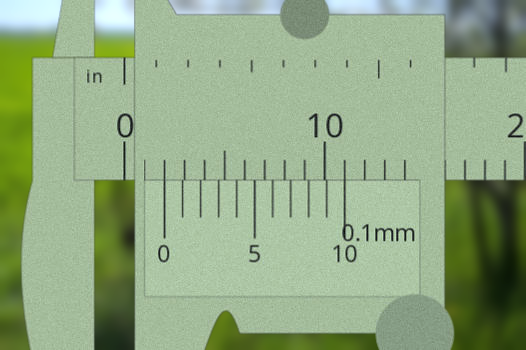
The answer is 2.0 mm
